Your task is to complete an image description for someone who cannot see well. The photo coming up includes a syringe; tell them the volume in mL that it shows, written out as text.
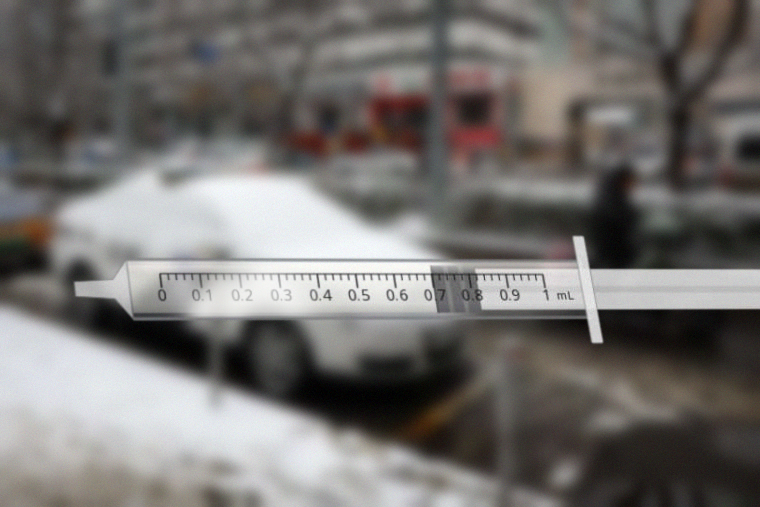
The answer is 0.7 mL
